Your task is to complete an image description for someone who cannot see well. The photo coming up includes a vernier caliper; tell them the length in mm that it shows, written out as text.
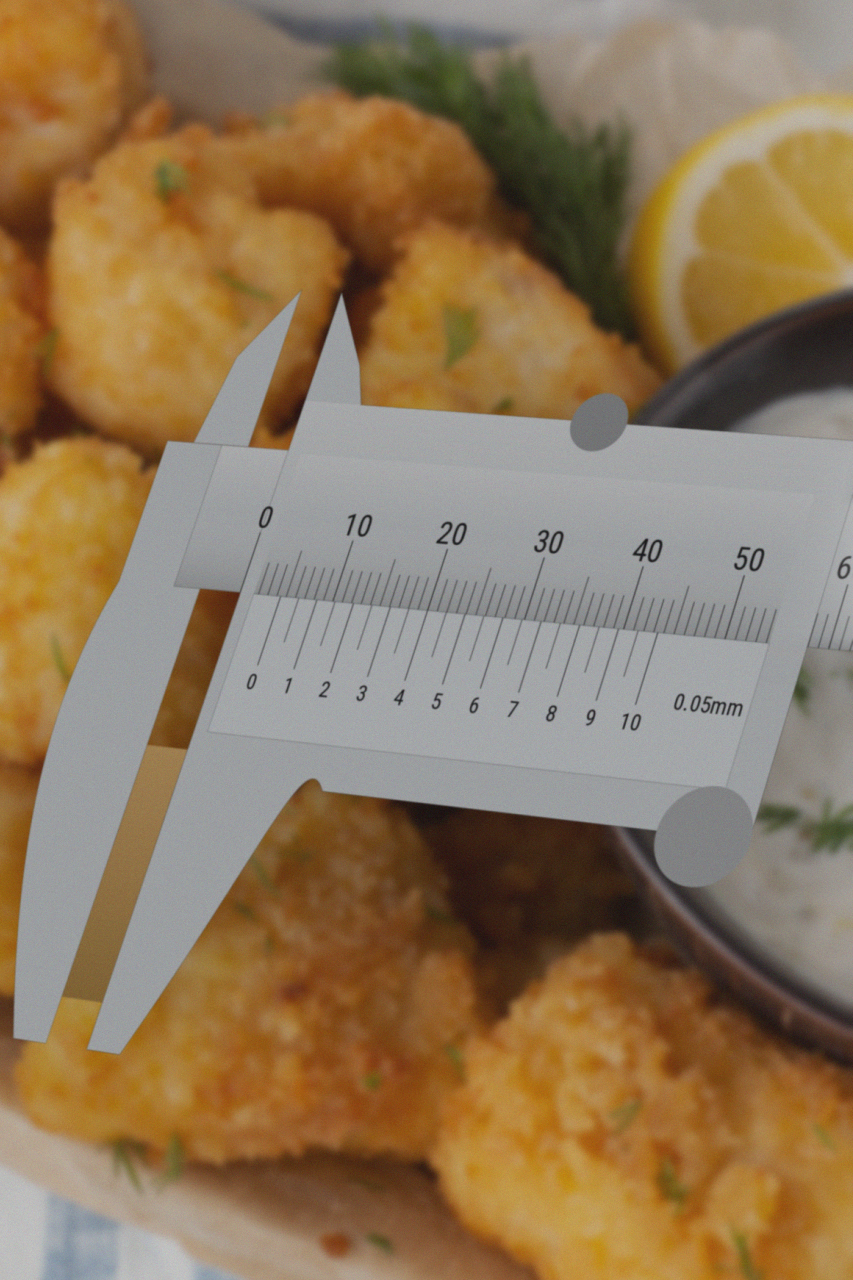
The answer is 4.4 mm
